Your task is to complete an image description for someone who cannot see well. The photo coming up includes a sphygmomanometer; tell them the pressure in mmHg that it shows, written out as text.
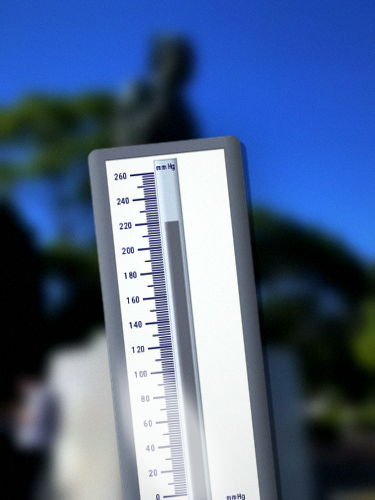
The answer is 220 mmHg
